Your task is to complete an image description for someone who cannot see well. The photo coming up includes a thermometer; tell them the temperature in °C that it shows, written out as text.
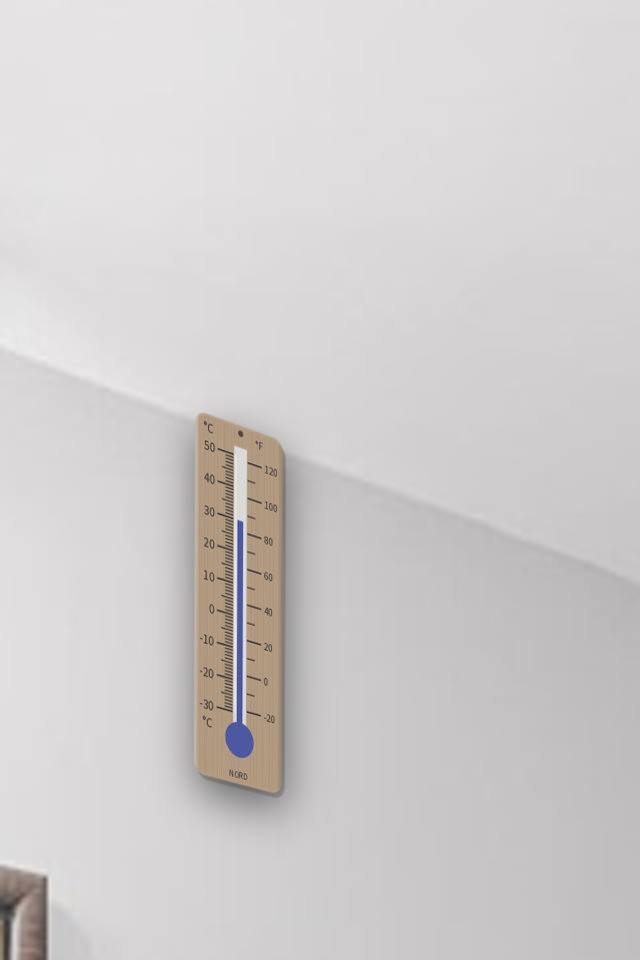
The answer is 30 °C
